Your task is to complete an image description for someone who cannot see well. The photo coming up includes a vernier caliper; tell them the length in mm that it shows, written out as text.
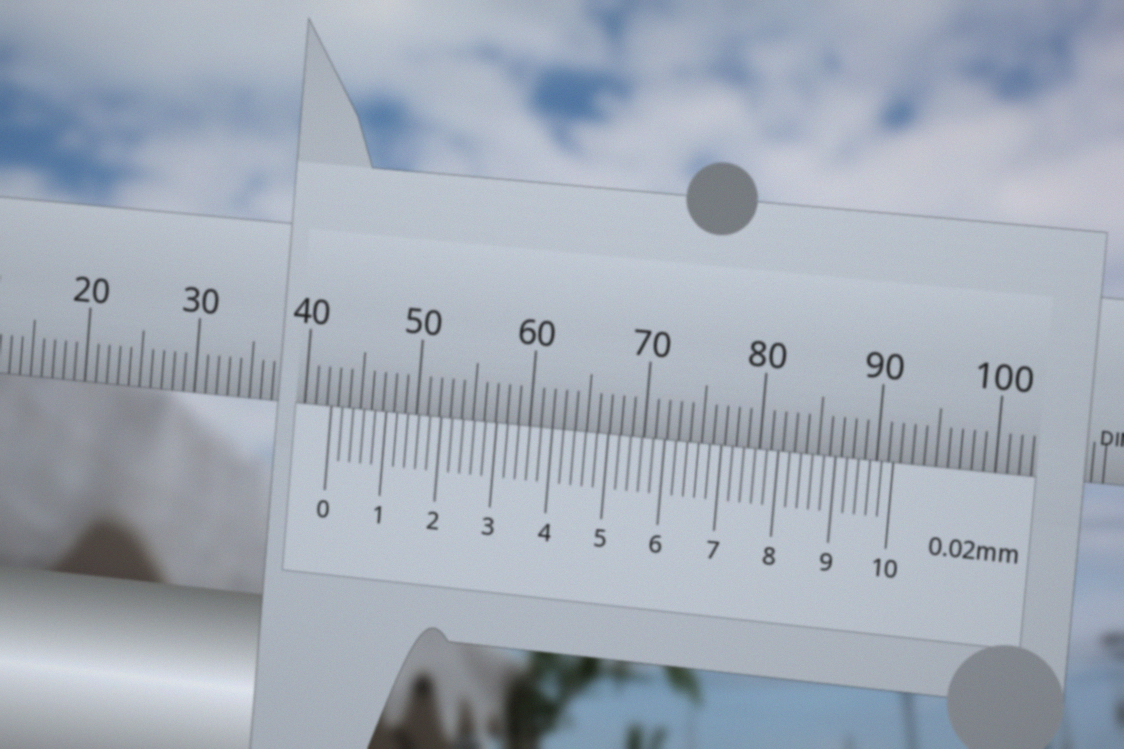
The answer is 42.4 mm
